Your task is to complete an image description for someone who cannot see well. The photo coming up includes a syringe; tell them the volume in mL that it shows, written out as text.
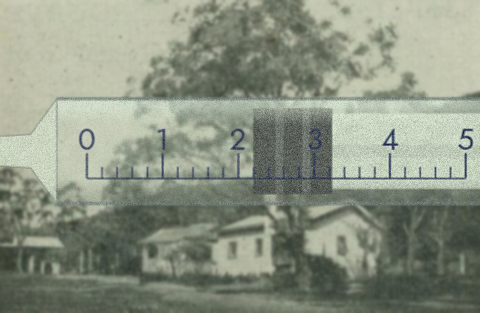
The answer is 2.2 mL
